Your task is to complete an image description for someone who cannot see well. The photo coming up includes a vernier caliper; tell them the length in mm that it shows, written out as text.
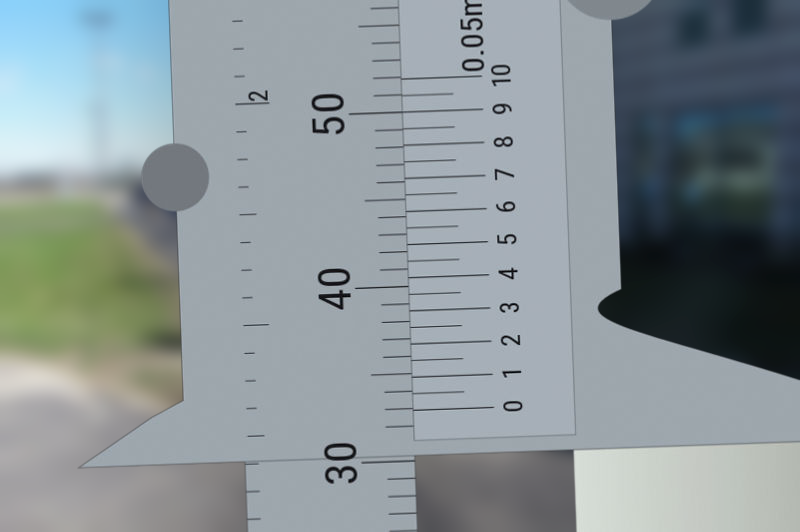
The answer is 32.9 mm
